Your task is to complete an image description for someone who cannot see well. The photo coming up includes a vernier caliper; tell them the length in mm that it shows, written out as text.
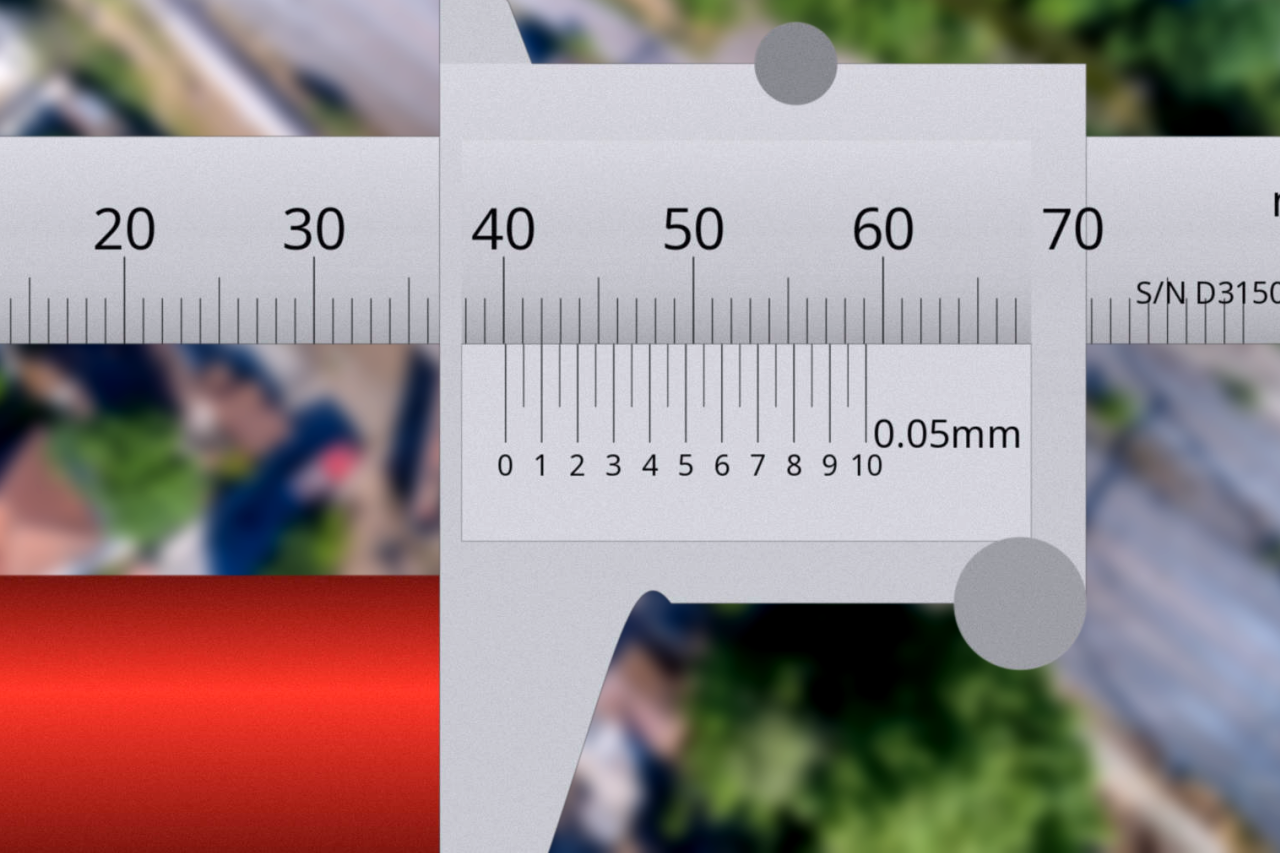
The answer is 40.1 mm
